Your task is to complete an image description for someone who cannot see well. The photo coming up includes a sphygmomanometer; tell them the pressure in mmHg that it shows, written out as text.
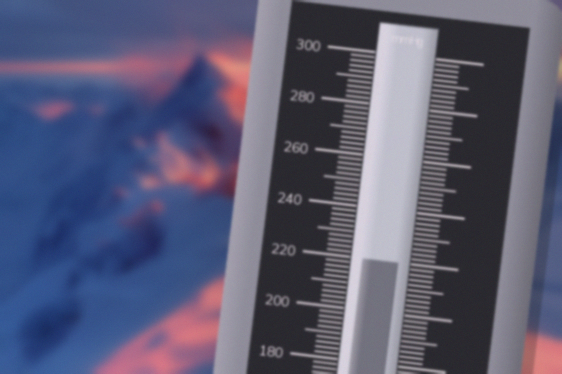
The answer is 220 mmHg
